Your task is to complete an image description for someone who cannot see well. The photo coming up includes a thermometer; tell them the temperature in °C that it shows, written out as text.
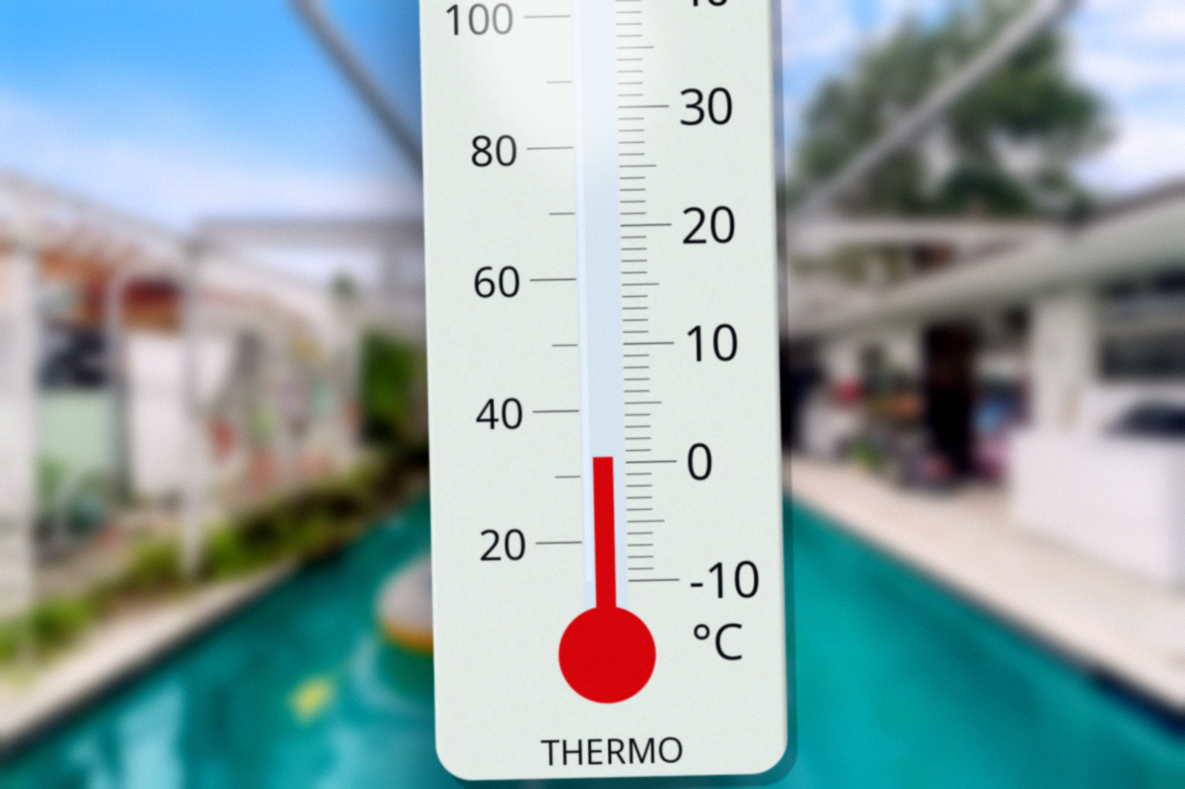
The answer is 0.5 °C
